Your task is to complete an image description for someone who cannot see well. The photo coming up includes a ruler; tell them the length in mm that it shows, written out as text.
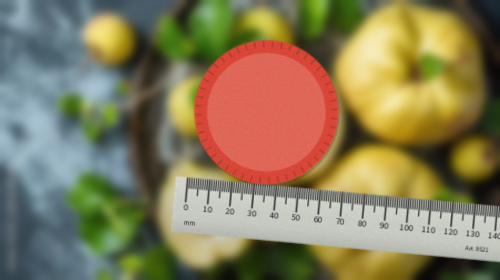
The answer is 65 mm
